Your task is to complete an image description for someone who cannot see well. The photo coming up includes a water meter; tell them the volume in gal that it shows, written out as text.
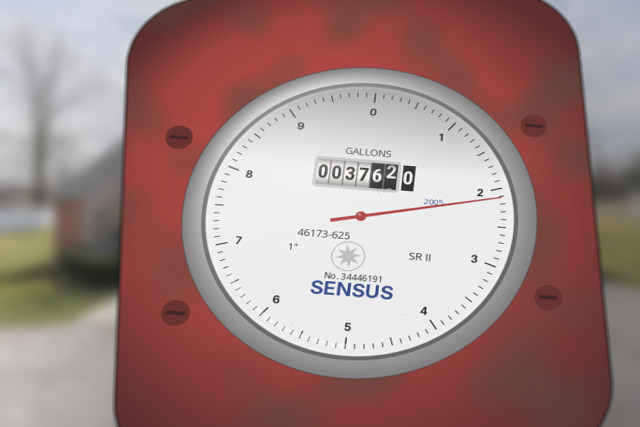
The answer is 37622.1 gal
